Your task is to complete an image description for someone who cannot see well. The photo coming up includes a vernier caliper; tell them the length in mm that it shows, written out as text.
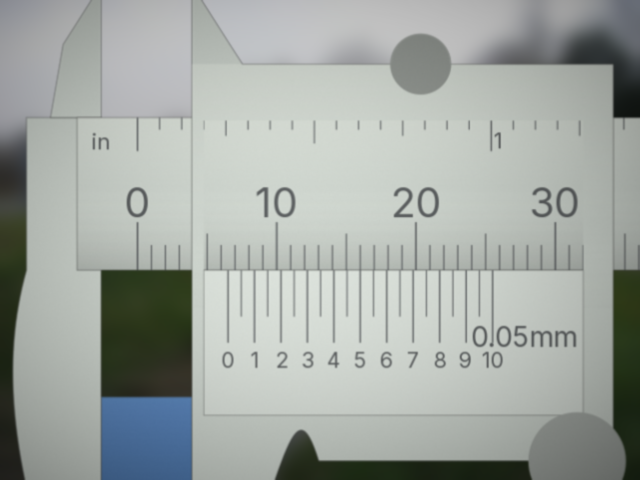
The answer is 6.5 mm
